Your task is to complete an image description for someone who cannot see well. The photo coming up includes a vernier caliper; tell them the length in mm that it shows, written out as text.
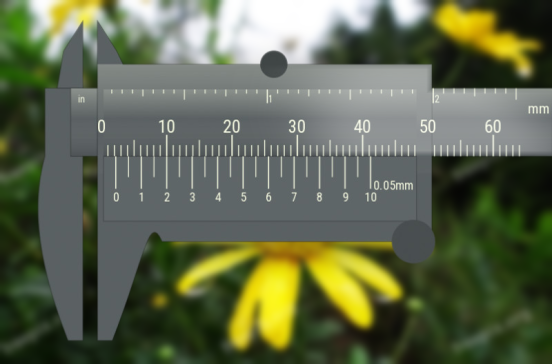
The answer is 2.2 mm
